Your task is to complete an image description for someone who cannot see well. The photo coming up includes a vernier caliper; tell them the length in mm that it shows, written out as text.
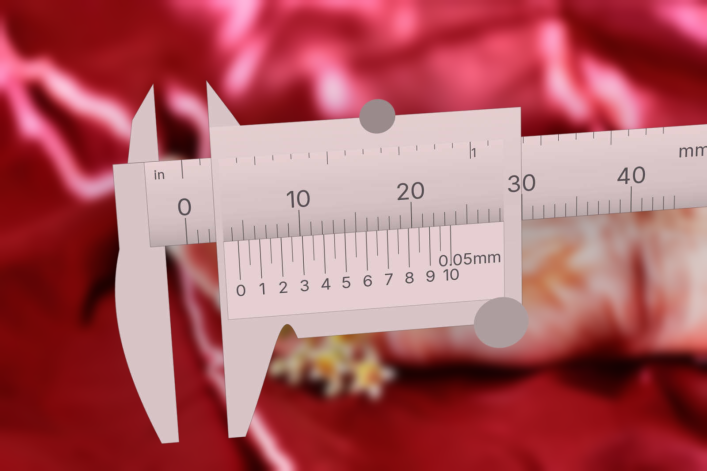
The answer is 4.5 mm
